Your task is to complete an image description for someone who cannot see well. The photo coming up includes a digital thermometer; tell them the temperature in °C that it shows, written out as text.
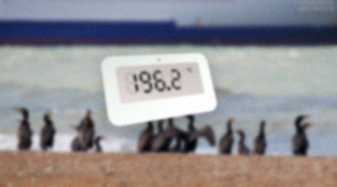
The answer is 196.2 °C
